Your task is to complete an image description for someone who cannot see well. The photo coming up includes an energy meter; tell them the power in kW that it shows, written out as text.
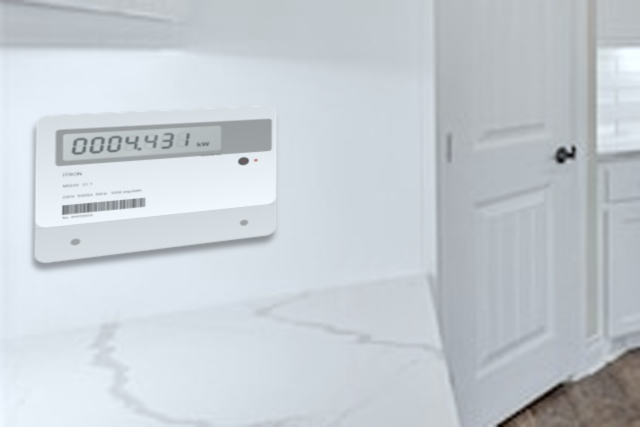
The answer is 4.431 kW
